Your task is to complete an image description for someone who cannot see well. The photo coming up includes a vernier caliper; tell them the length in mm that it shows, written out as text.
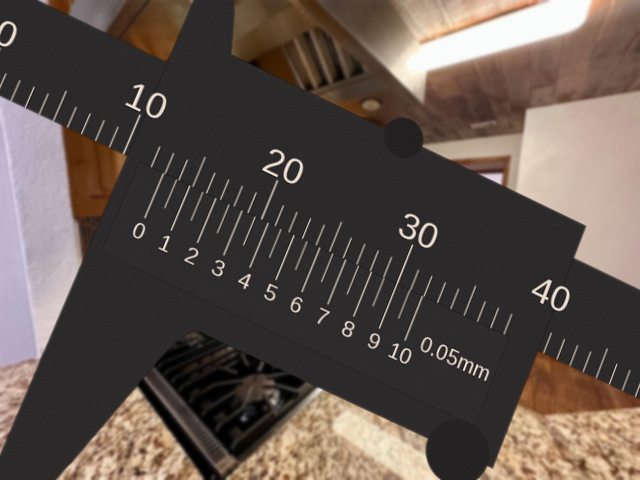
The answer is 12.9 mm
